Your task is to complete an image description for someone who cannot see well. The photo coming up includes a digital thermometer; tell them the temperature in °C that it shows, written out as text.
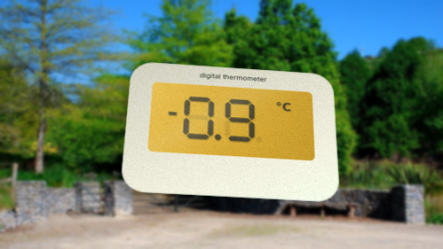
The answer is -0.9 °C
